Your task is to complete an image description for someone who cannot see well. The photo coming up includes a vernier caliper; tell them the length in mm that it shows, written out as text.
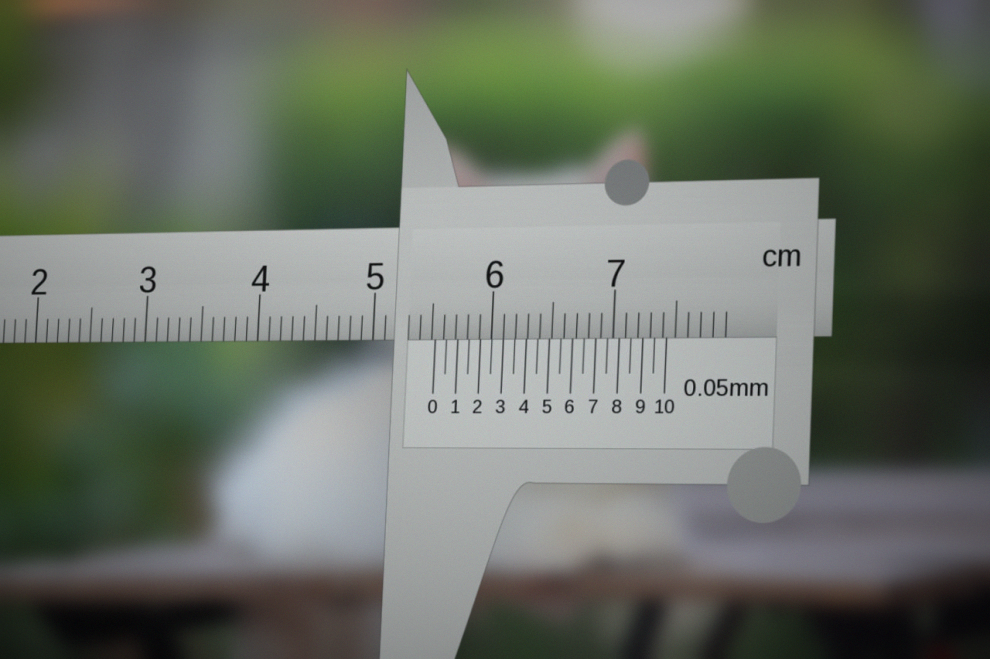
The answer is 55.3 mm
